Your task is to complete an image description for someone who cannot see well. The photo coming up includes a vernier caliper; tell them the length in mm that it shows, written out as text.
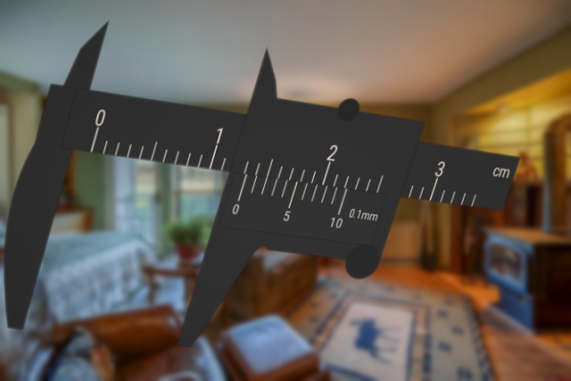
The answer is 13.2 mm
